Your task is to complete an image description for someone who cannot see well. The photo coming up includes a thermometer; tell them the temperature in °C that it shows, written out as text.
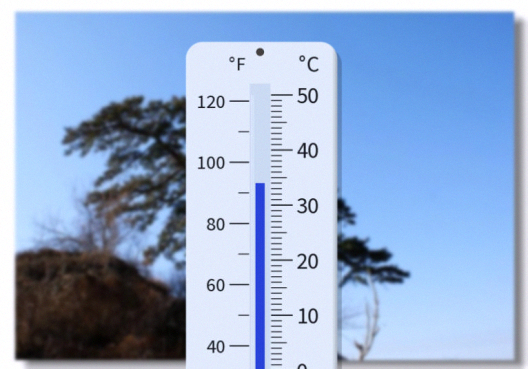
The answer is 34 °C
